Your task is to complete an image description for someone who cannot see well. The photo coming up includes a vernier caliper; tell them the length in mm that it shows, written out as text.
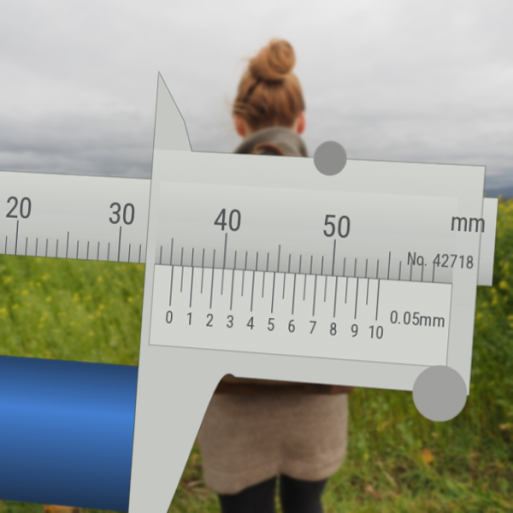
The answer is 35.2 mm
